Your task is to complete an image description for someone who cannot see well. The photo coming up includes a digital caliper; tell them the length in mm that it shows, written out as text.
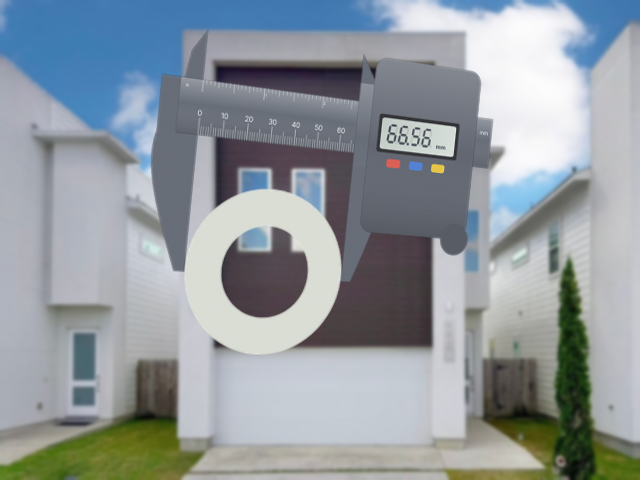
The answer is 66.56 mm
